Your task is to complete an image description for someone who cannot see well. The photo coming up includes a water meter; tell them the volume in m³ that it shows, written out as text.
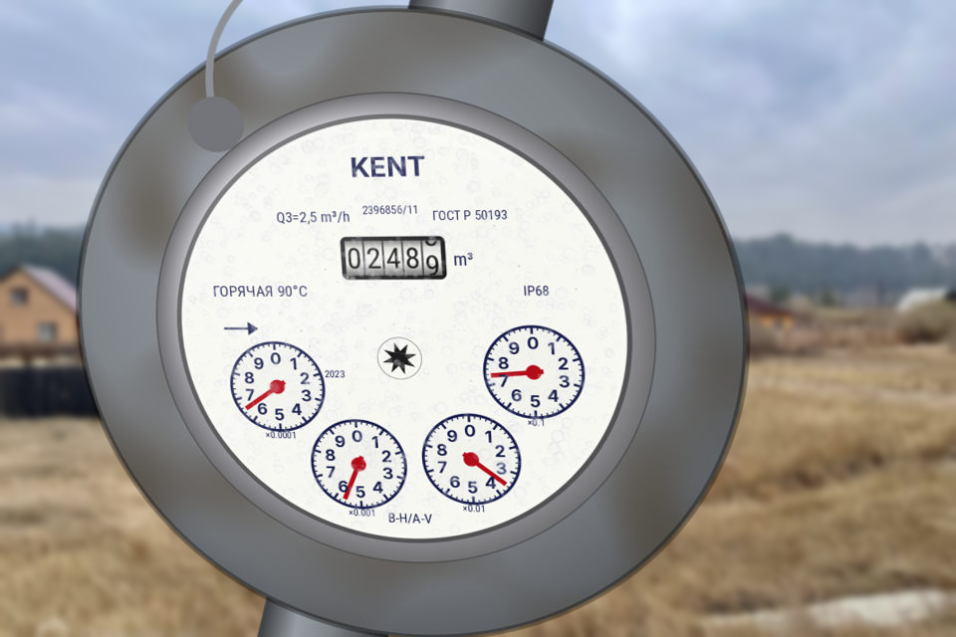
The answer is 2488.7356 m³
